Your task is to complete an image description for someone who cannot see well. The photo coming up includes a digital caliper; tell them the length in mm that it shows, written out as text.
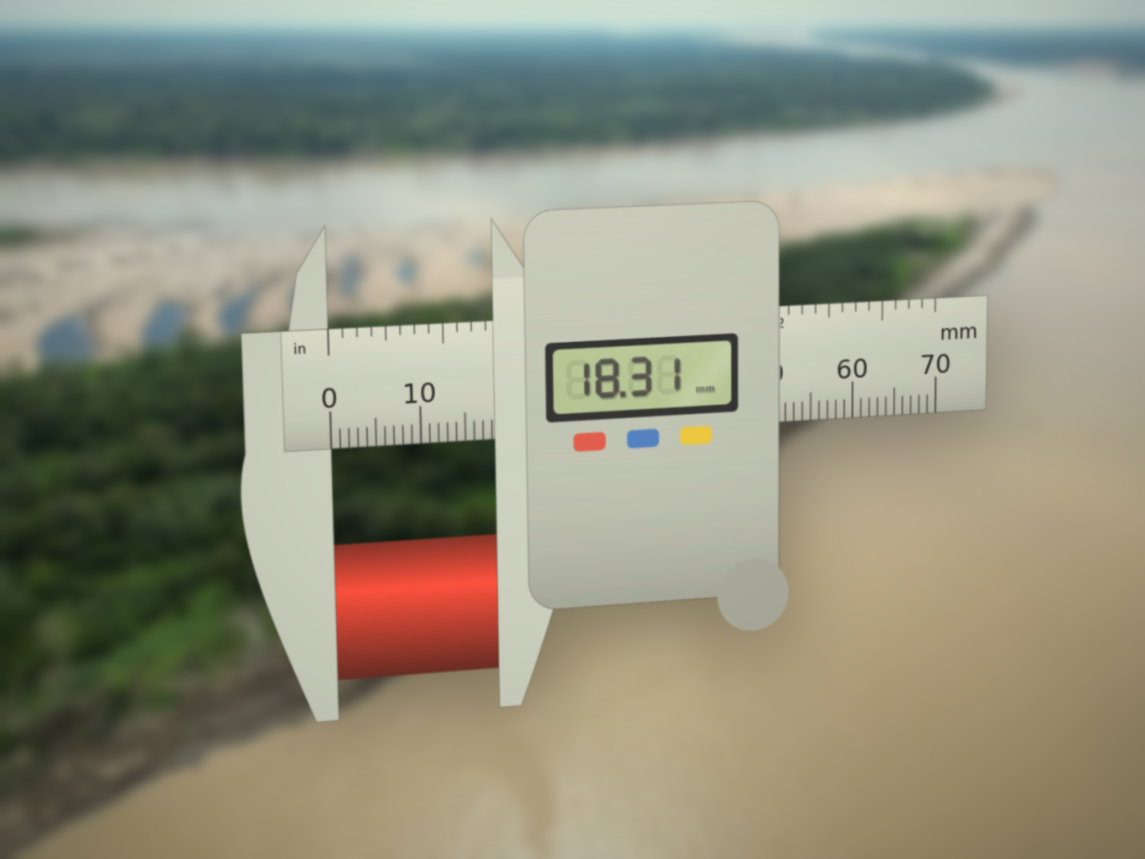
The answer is 18.31 mm
